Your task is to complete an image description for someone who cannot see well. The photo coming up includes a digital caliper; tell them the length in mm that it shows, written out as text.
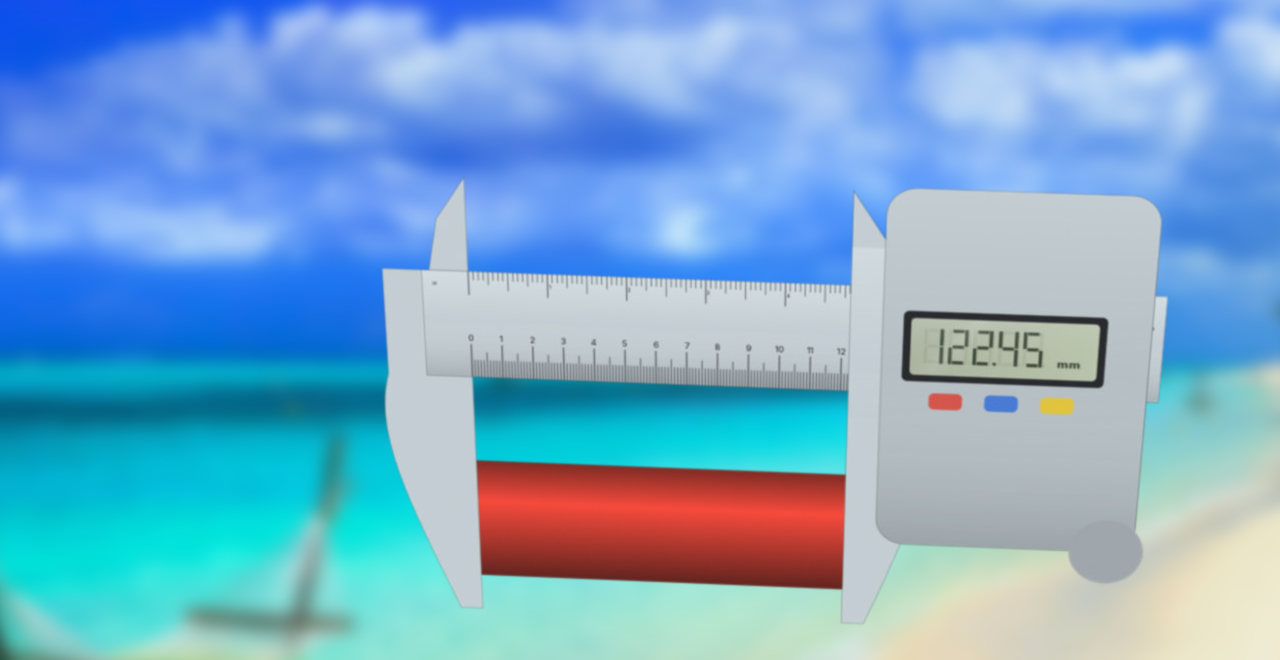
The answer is 122.45 mm
